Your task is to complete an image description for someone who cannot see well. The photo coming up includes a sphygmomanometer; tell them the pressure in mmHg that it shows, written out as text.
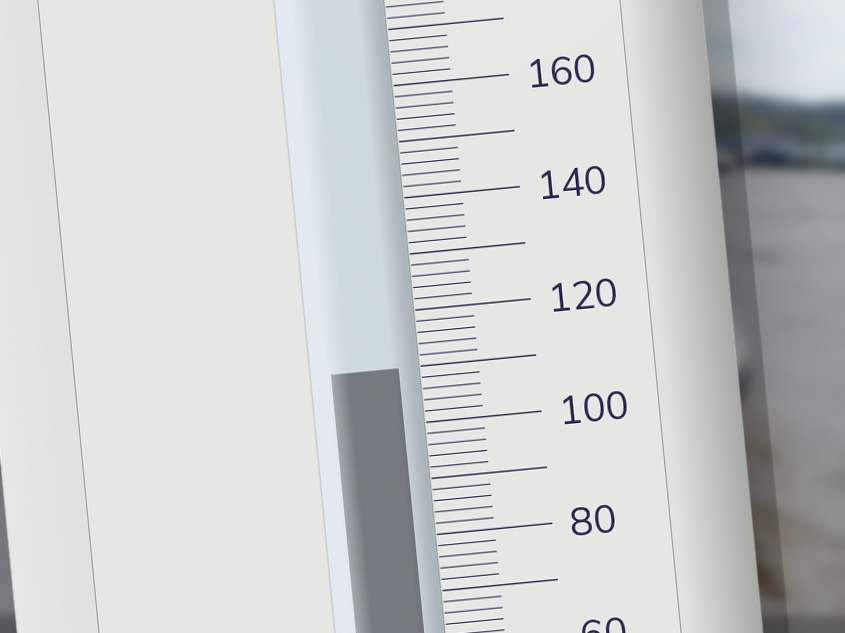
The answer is 110 mmHg
